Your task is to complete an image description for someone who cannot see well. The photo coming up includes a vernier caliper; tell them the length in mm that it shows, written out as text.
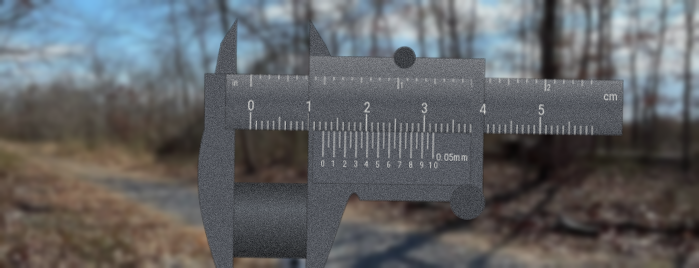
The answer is 12.6 mm
